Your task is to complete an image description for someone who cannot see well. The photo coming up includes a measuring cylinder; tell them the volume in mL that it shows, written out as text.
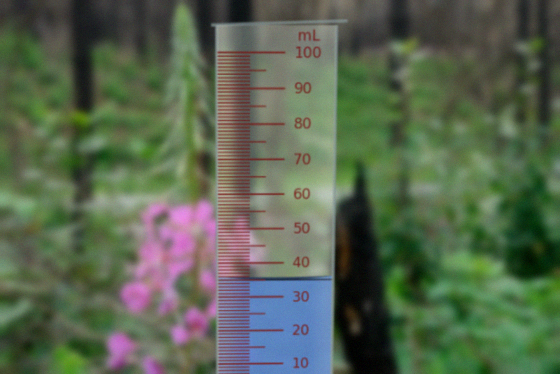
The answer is 35 mL
